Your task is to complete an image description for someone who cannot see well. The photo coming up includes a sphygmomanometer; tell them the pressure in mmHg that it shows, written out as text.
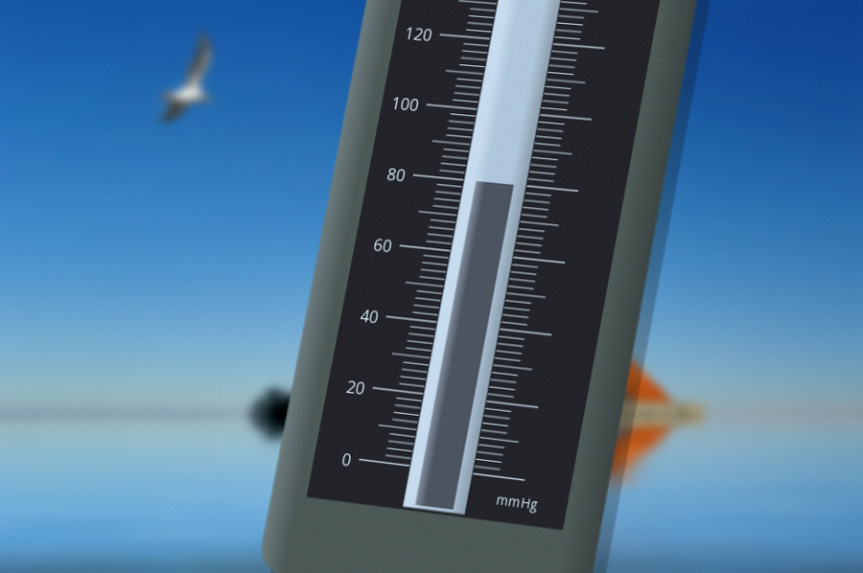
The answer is 80 mmHg
